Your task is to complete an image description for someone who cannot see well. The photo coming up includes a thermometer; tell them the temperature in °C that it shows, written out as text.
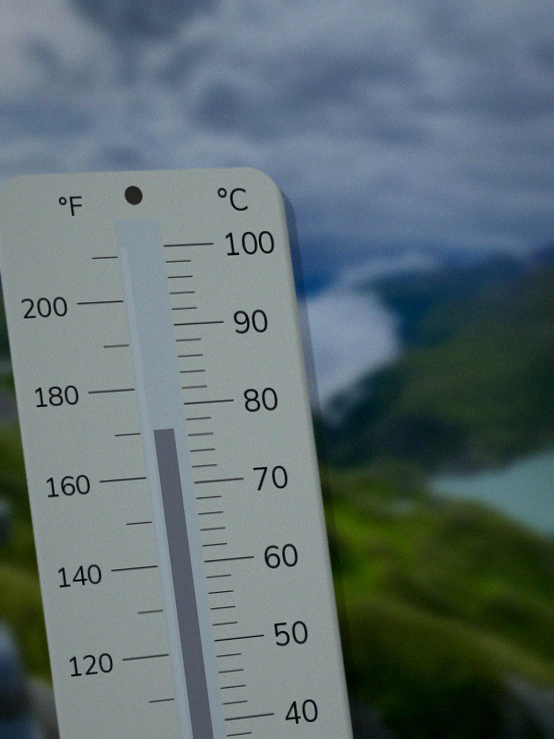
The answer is 77 °C
